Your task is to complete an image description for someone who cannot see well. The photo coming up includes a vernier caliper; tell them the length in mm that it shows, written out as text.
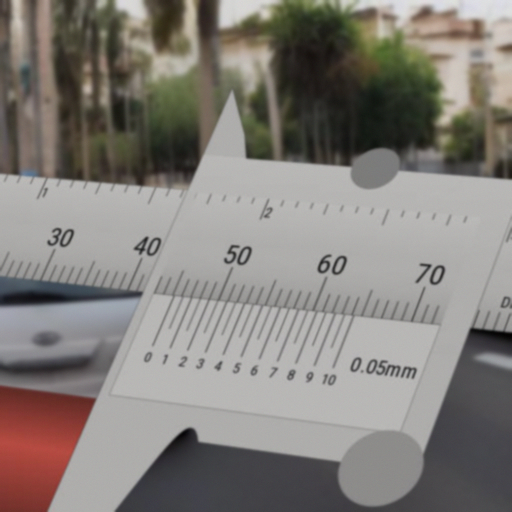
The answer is 45.2 mm
